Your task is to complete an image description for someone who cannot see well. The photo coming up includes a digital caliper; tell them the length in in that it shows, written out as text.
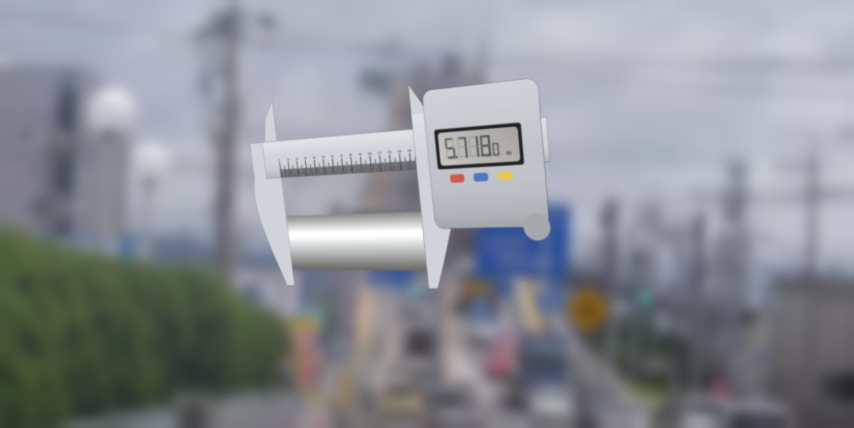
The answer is 5.7180 in
